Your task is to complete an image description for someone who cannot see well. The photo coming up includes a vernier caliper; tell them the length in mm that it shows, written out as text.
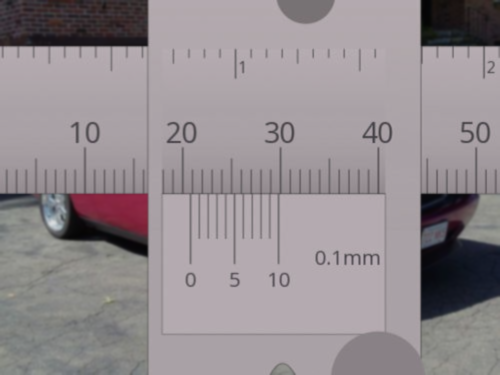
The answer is 20.8 mm
